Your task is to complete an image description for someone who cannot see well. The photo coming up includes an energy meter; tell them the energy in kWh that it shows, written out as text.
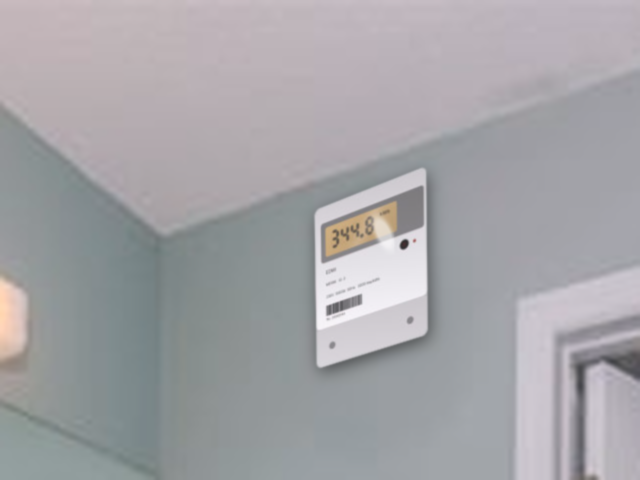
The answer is 344.8 kWh
